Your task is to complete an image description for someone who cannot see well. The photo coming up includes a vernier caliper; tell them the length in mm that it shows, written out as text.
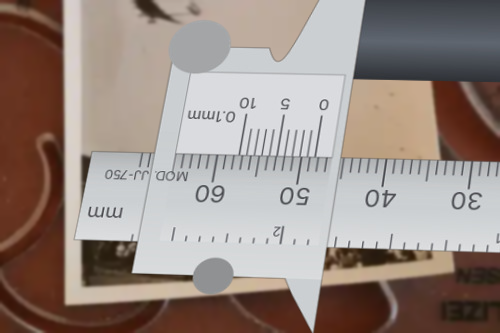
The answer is 48.4 mm
